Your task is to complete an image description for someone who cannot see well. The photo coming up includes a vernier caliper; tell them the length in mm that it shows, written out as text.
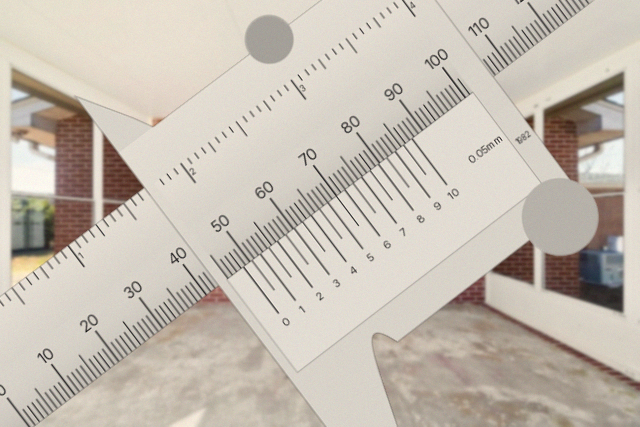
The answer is 48.5 mm
